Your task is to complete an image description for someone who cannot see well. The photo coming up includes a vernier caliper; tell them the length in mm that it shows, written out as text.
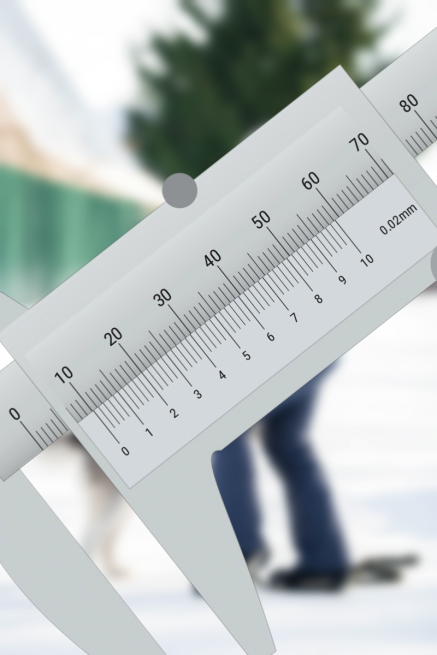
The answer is 10.2 mm
